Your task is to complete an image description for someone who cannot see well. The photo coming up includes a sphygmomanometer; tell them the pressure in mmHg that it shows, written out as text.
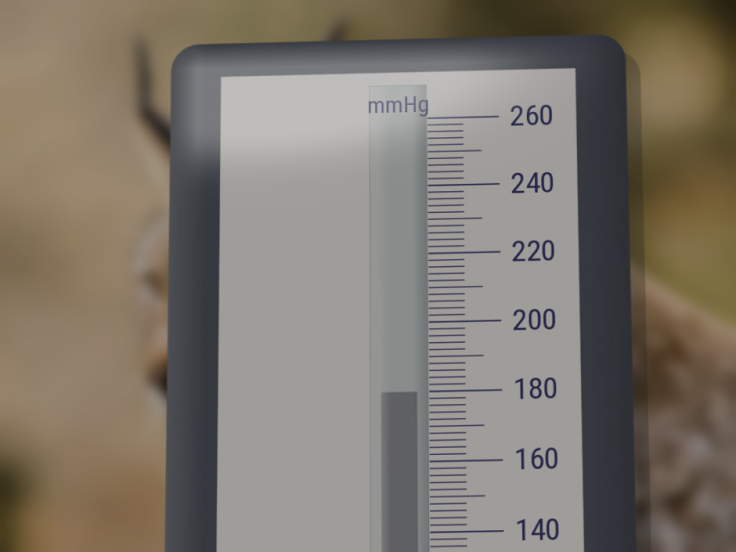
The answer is 180 mmHg
